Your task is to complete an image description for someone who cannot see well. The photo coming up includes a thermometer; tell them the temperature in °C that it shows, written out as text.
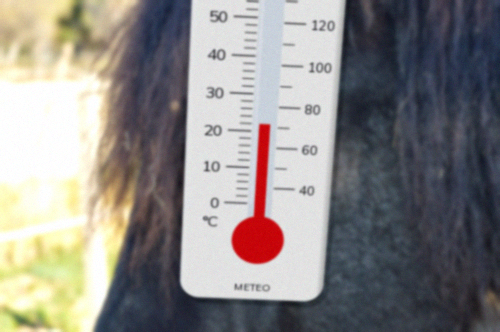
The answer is 22 °C
